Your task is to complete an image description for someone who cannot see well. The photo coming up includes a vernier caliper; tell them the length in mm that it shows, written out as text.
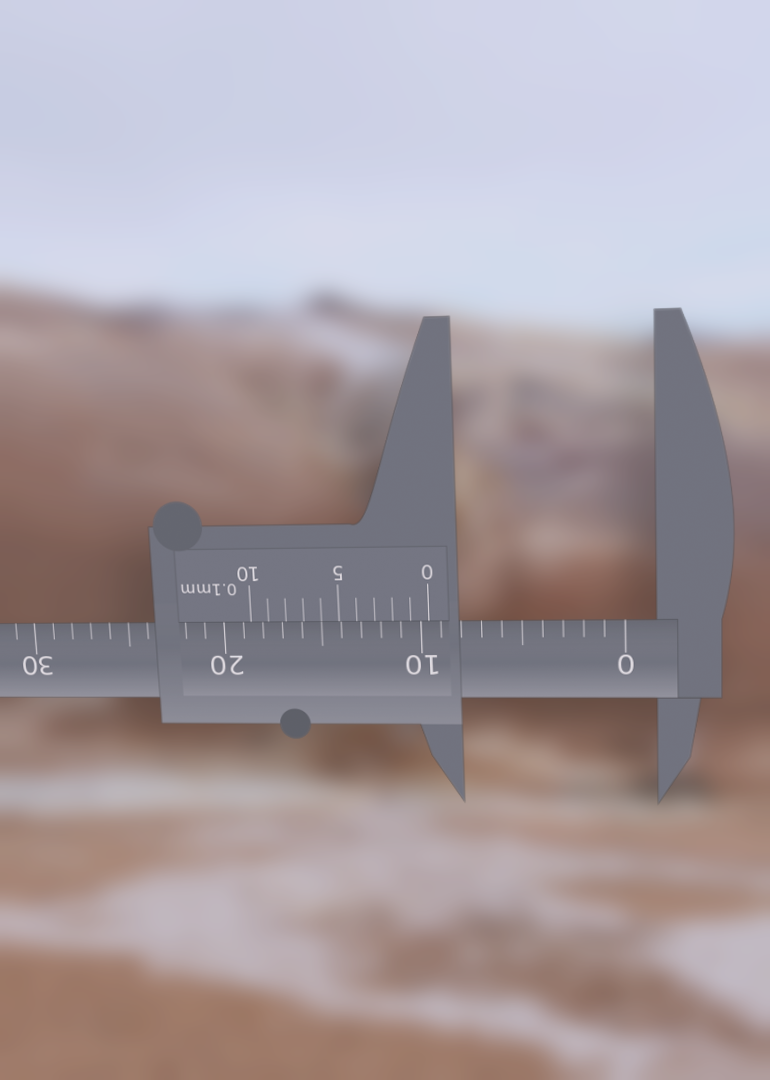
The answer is 9.6 mm
